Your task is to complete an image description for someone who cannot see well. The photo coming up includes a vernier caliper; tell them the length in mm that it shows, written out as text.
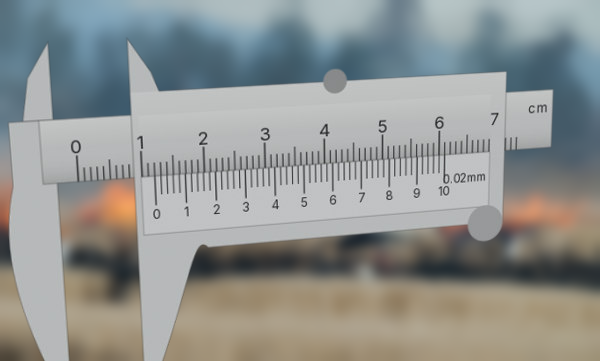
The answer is 12.0 mm
